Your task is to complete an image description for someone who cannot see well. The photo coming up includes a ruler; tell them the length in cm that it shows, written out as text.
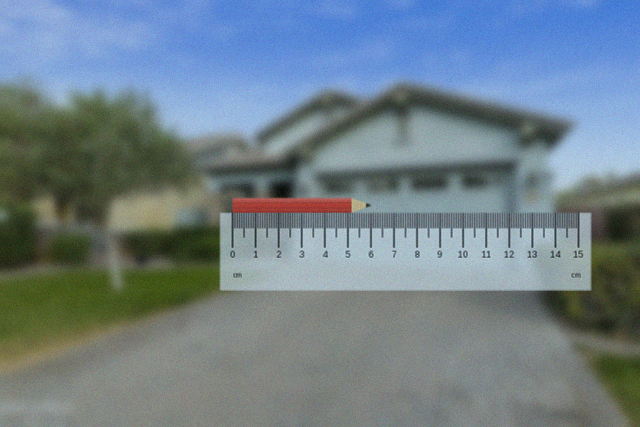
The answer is 6 cm
